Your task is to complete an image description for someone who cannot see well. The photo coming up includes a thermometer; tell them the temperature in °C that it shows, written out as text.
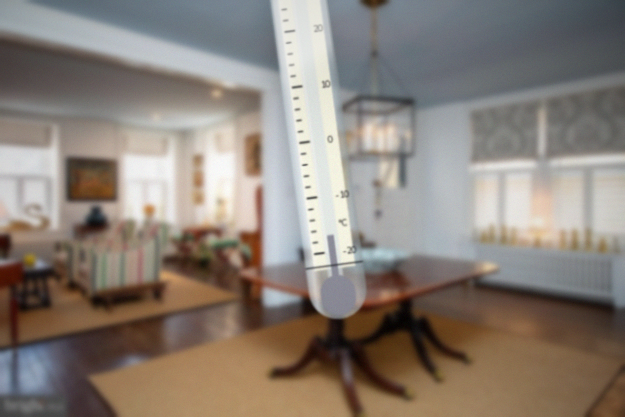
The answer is -17 °C
